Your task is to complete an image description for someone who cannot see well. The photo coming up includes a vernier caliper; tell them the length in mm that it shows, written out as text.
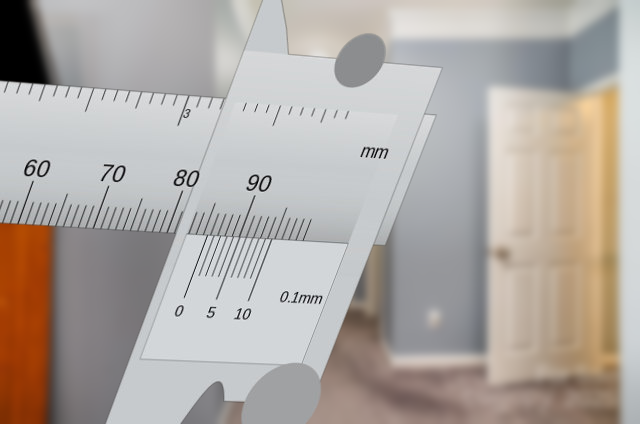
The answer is 85.6 mm
